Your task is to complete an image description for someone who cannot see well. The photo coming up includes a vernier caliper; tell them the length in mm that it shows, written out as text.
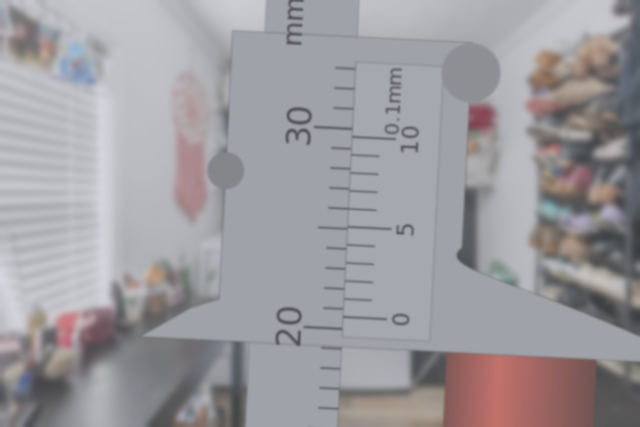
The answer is 20.6 mm
